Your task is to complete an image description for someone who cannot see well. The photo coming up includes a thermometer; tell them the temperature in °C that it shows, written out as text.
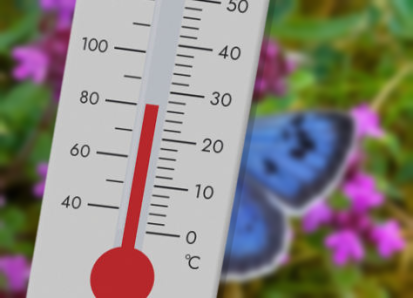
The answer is 27 °C
